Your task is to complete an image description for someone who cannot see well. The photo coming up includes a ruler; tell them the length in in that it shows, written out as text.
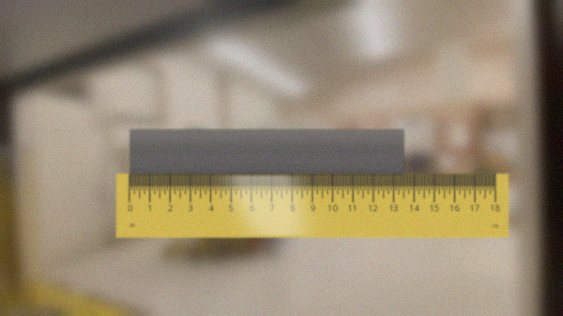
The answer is 13.5 in
